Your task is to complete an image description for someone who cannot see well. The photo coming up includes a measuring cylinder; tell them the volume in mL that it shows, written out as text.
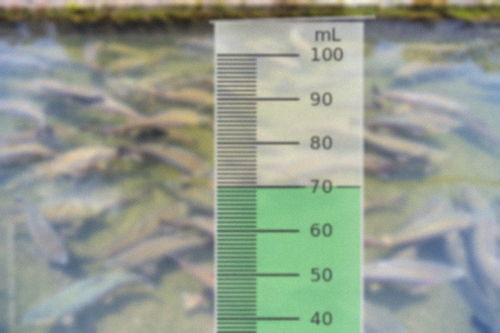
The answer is 70 mL
